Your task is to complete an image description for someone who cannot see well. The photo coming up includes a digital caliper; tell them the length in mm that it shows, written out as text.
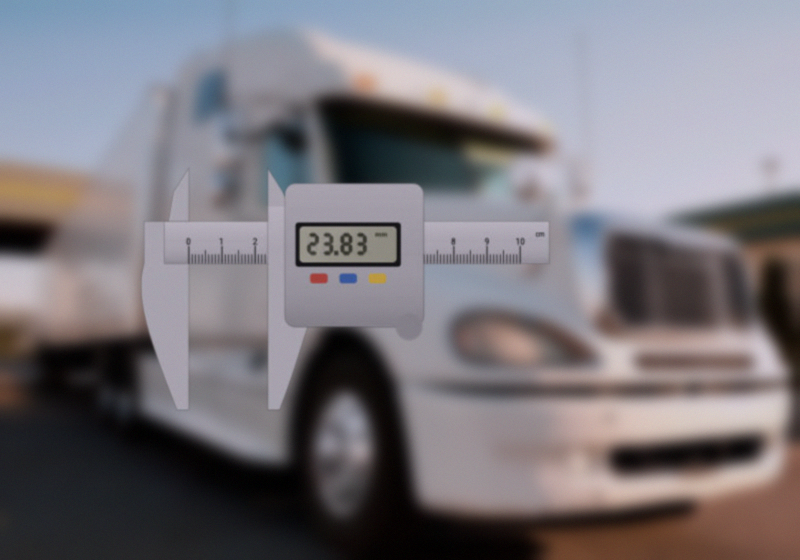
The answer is 23.83 mm
